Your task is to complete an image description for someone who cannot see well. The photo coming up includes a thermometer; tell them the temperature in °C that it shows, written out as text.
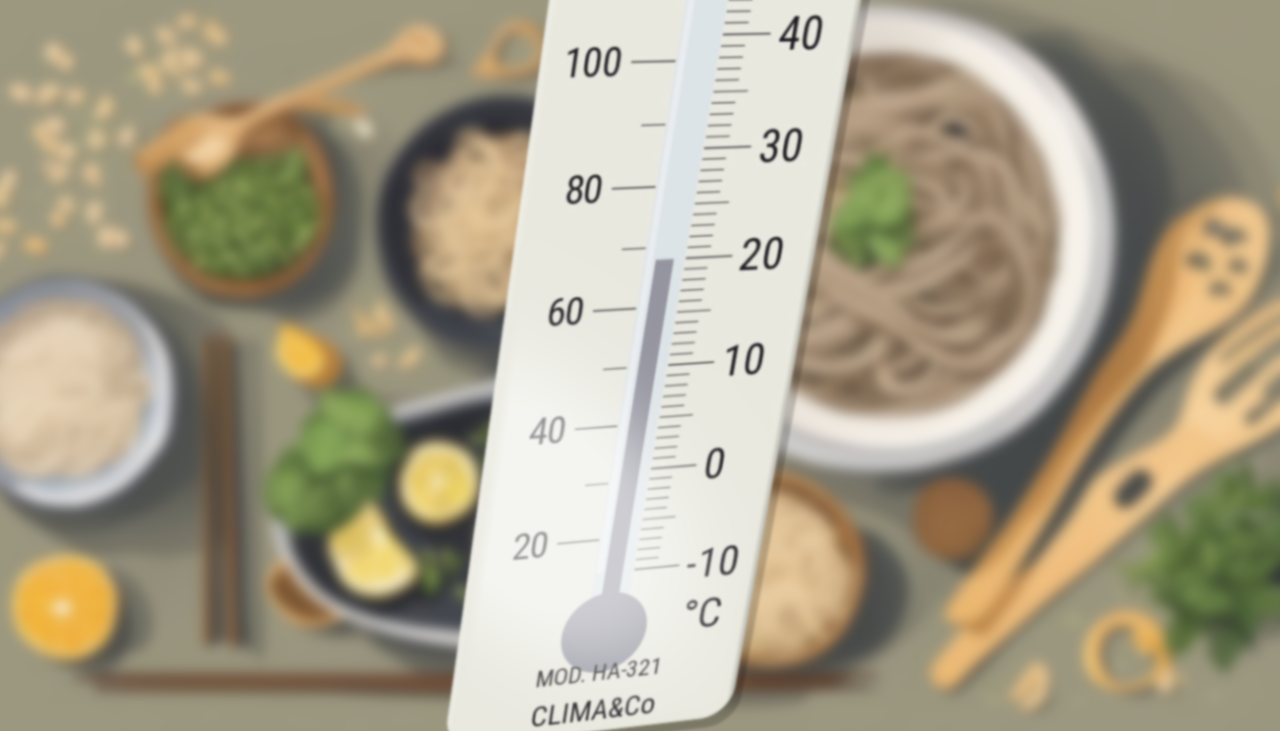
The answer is 20 °C
